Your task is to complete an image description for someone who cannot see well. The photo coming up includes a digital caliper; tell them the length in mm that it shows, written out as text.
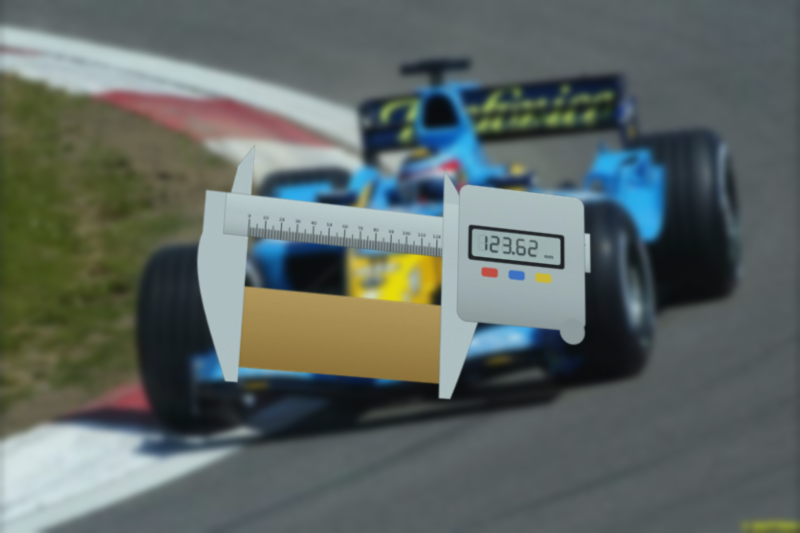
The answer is 123.62 mm
